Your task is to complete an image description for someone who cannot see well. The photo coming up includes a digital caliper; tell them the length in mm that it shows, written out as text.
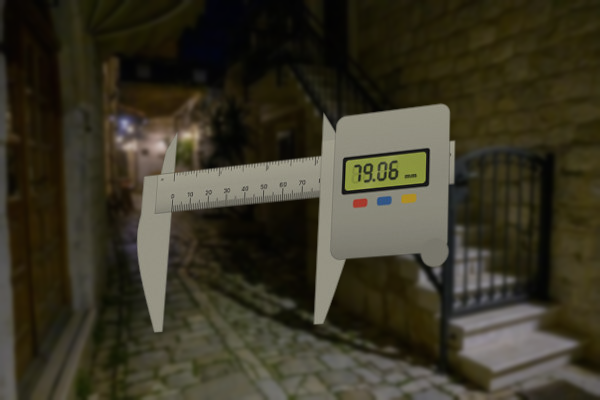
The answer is 79.06 mm
